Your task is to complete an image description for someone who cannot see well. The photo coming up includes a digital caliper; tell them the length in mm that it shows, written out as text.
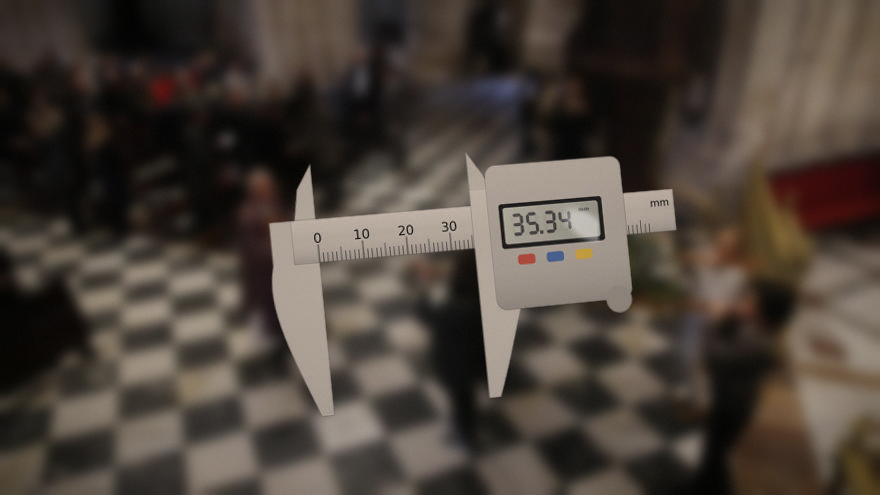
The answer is 35.34 mm
